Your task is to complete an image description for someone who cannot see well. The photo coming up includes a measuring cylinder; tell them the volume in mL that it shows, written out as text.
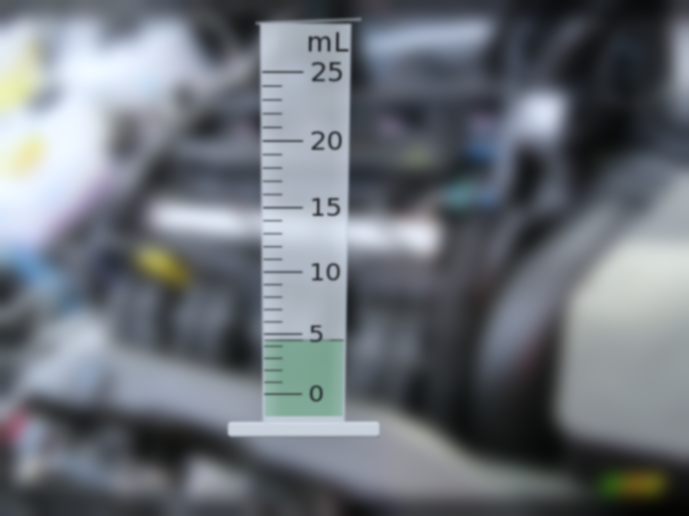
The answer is 4.5 mL
